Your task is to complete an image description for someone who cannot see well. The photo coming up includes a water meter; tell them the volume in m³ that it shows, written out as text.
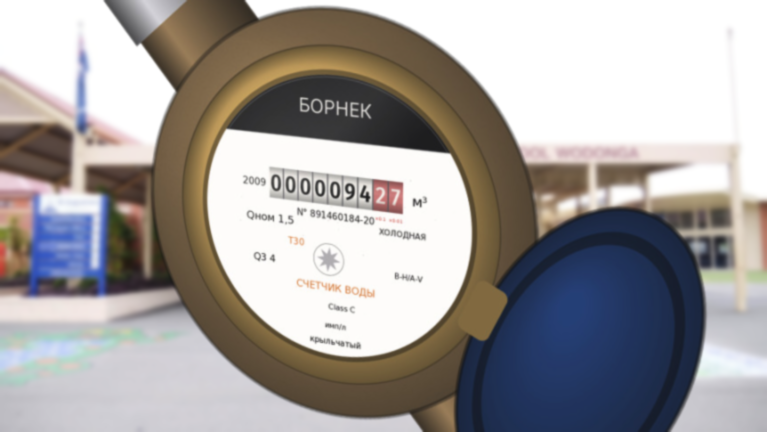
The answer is 94.27 m³
